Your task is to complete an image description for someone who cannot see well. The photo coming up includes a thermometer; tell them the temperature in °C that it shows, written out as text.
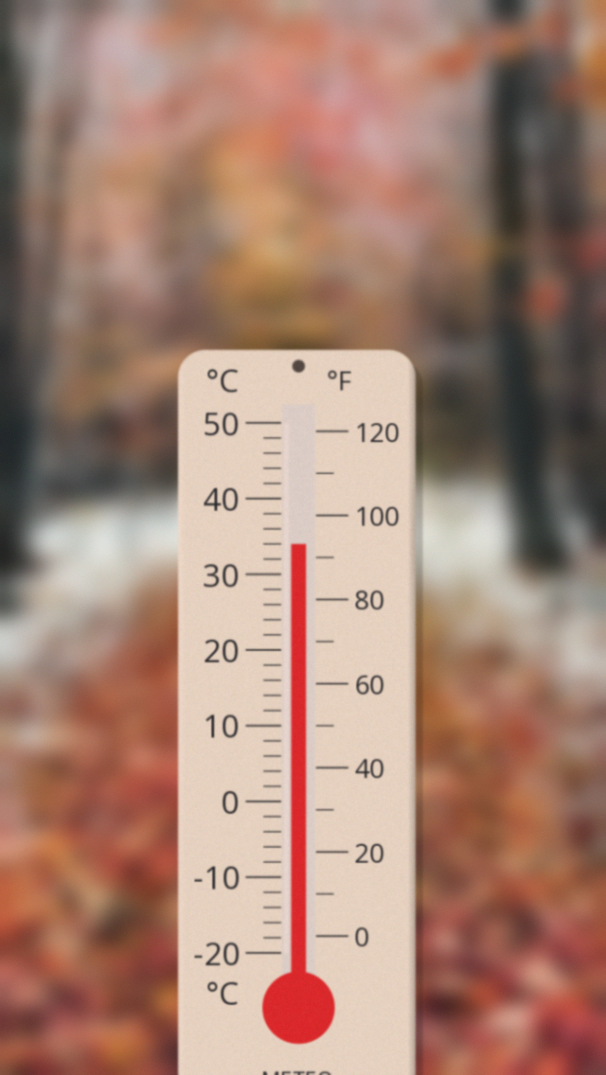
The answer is 34 °C
